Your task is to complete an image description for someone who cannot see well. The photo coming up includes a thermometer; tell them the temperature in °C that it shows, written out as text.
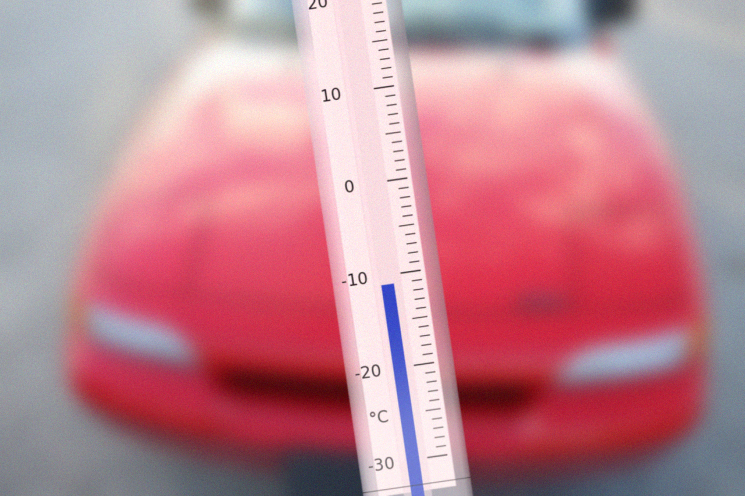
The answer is -11 °C
